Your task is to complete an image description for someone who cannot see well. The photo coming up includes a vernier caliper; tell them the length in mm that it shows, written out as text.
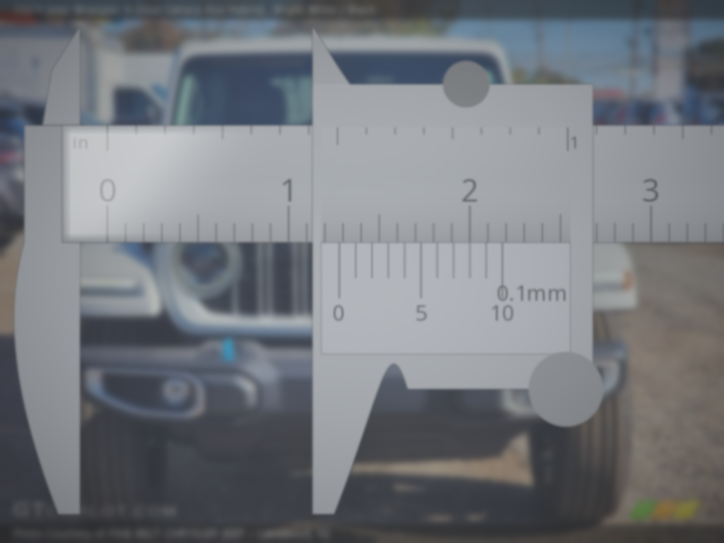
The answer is 12.8 mm
